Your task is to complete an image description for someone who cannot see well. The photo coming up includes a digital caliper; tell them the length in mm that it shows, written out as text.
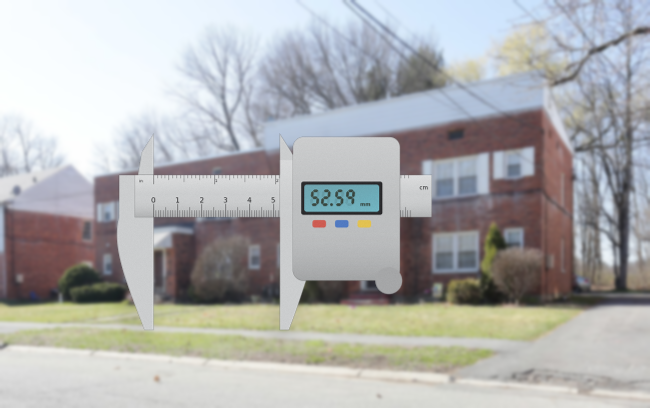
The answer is 52.59 mm
